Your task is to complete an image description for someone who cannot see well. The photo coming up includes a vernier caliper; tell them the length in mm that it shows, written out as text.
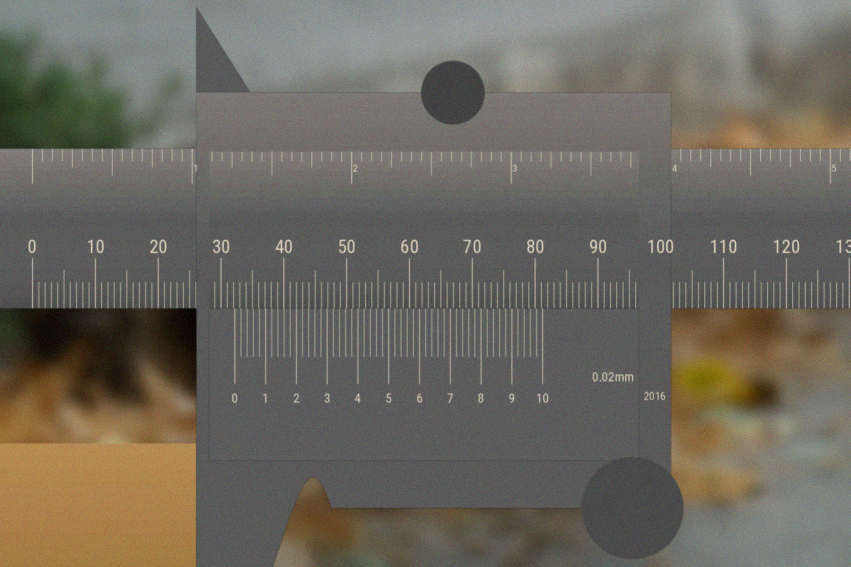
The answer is 32.2 mm
